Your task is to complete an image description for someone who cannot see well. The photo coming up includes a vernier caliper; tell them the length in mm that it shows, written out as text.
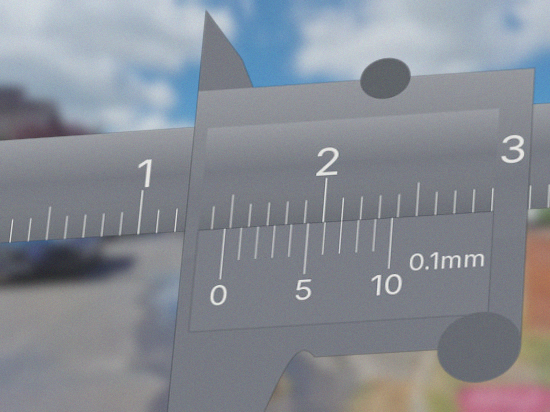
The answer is 14.7 mm
